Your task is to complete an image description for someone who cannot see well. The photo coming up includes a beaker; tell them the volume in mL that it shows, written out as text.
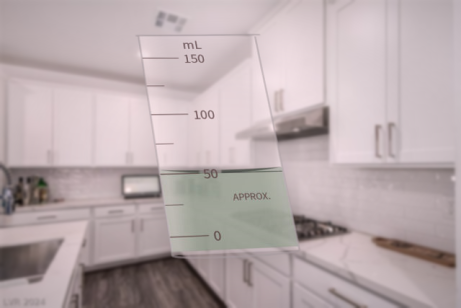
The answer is 50 mL
